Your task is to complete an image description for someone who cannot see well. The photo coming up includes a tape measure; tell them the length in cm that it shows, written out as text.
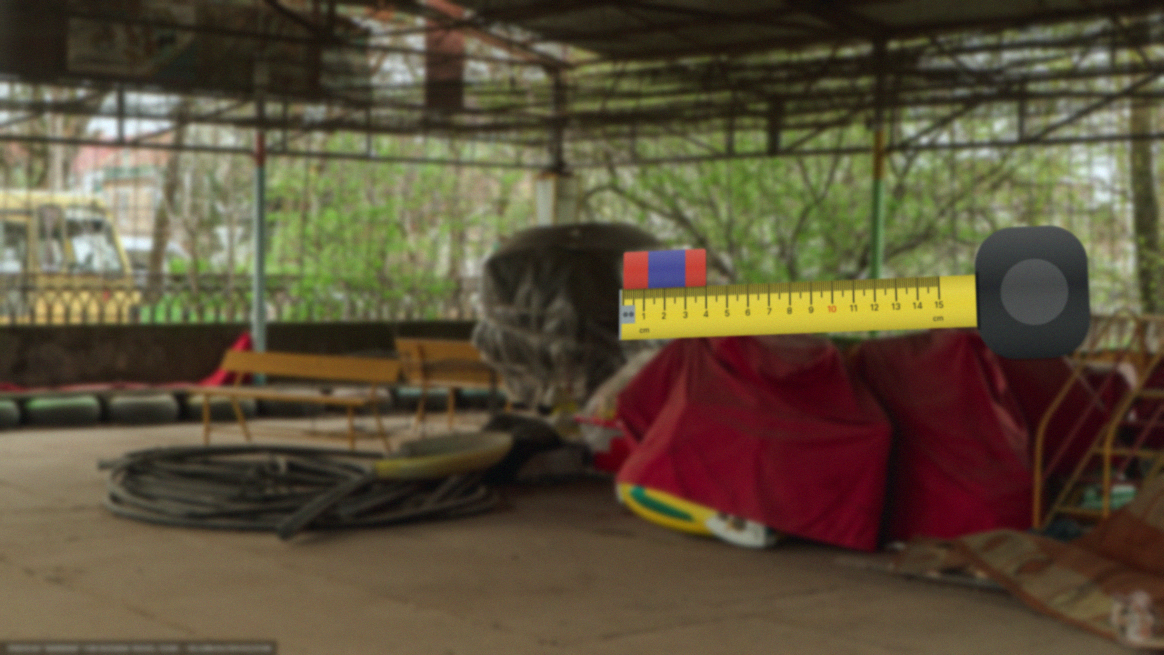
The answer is 4 cm
